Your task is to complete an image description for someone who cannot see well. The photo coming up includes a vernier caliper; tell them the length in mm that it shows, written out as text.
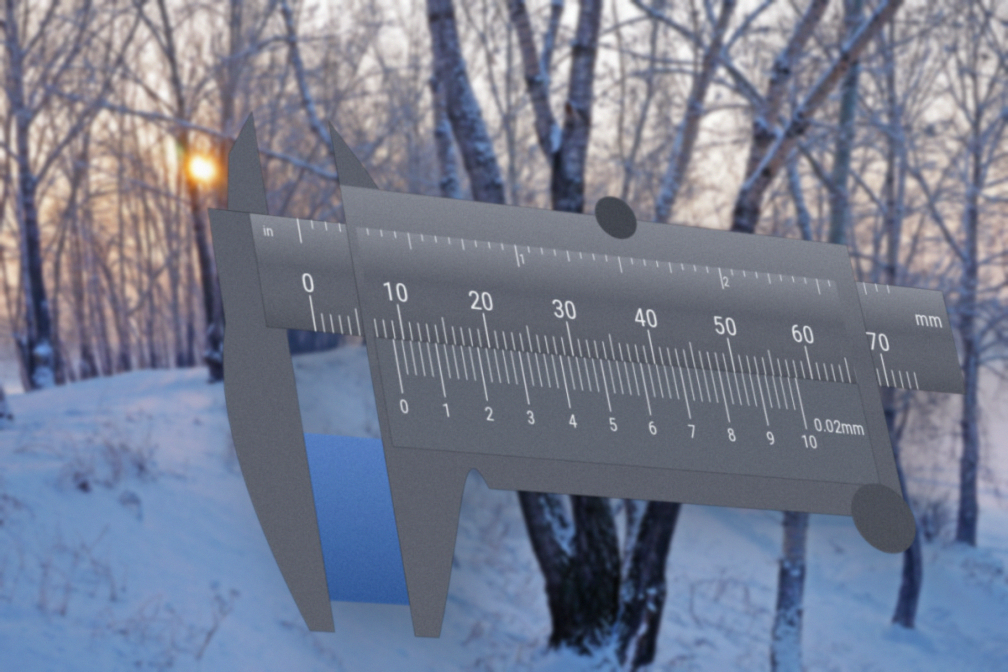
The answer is 8.8 mm
